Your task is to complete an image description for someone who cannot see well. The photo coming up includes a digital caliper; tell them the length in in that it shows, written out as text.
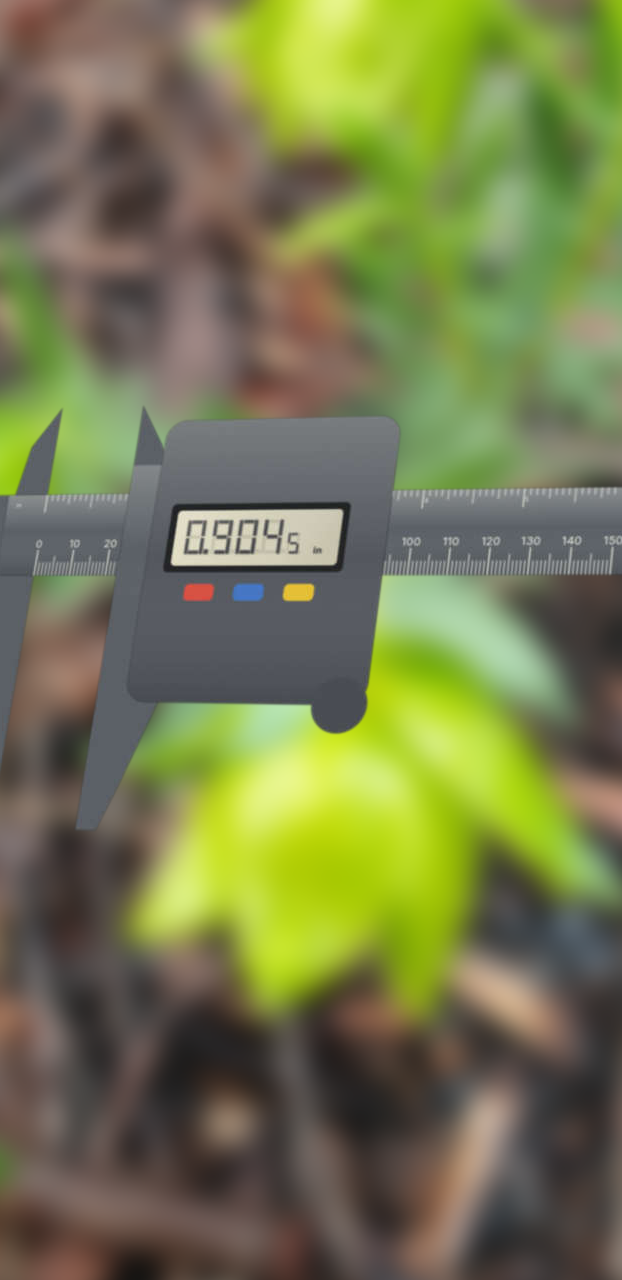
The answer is 0.9045 in
